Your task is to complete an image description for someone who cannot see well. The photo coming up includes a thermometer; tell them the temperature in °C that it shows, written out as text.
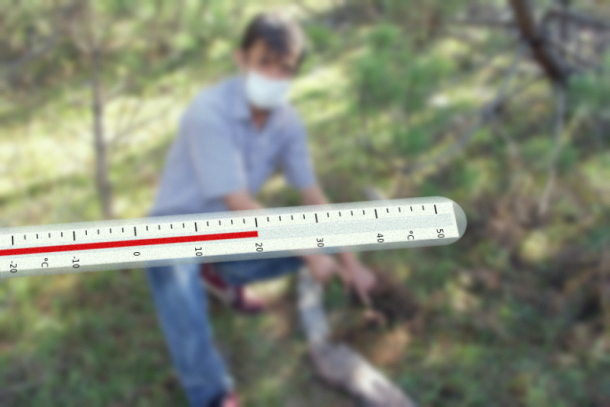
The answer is 20 °C
